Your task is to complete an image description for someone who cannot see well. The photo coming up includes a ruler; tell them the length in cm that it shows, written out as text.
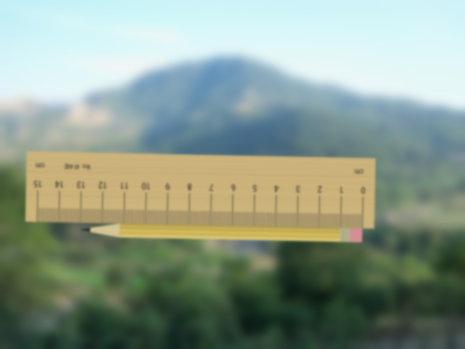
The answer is 13 cm
